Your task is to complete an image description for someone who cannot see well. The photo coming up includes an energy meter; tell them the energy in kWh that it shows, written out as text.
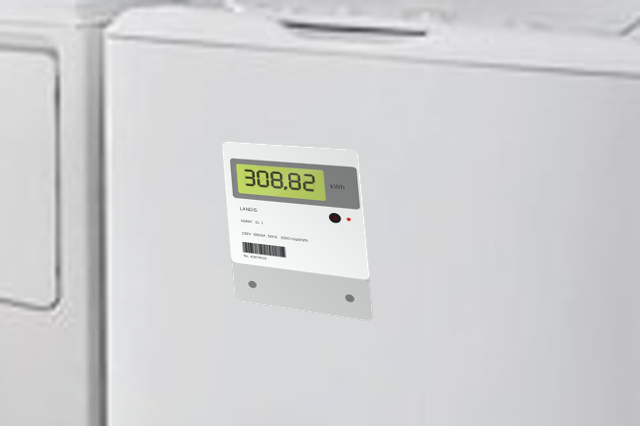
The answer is 308.82 kWh
